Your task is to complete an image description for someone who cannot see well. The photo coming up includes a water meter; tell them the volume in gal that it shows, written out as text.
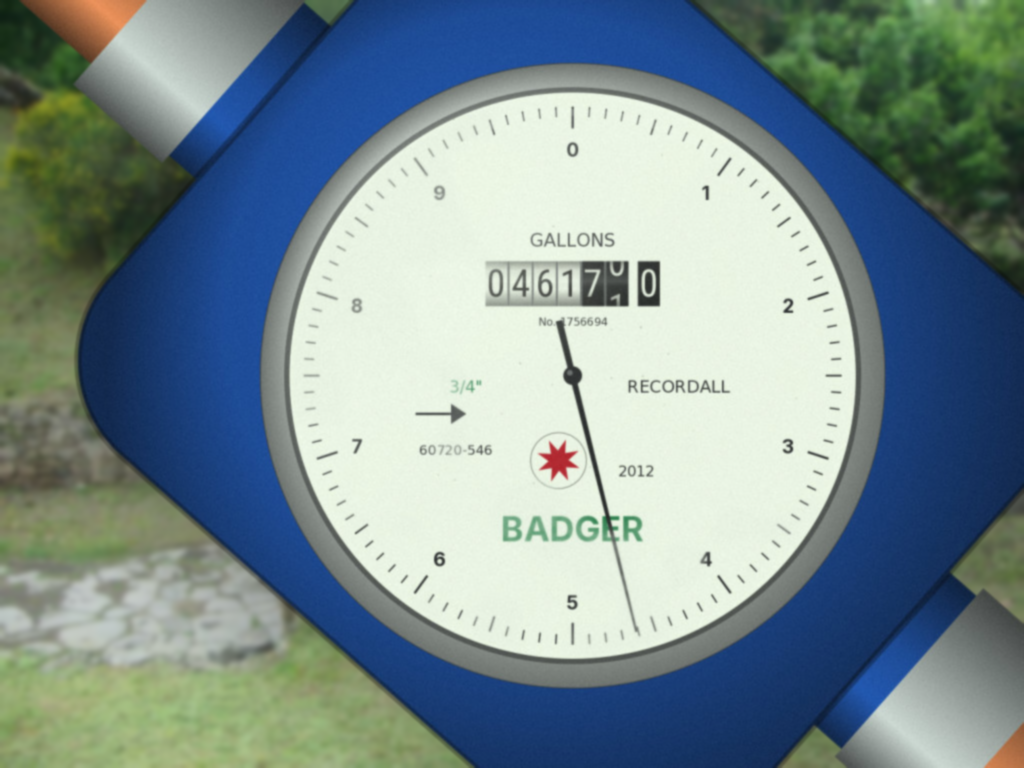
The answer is 461704.6 gal
